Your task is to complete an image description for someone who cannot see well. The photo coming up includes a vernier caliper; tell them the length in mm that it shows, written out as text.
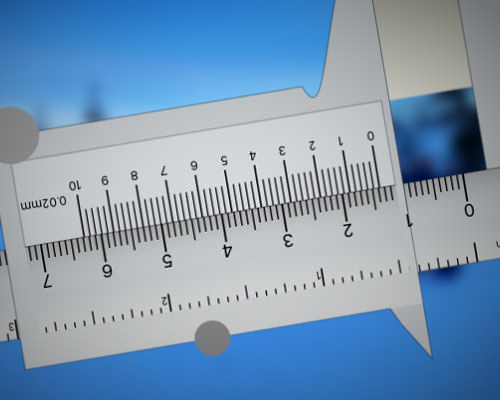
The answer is 13.8 mm
